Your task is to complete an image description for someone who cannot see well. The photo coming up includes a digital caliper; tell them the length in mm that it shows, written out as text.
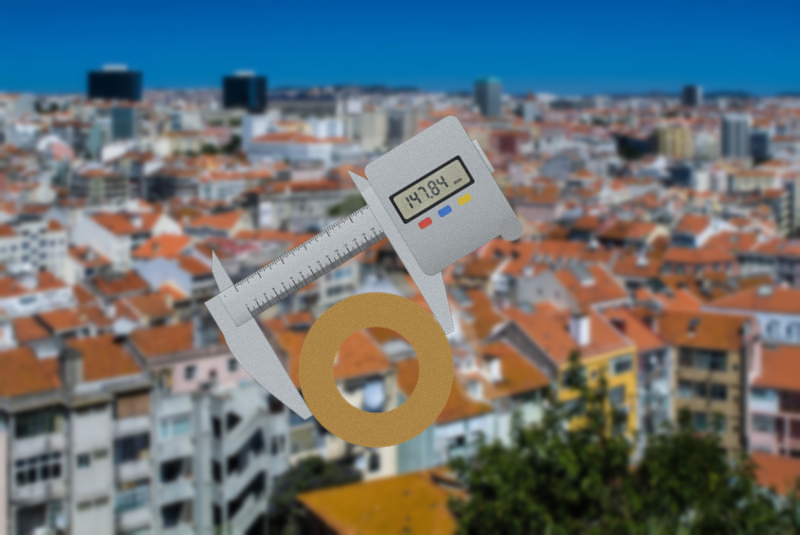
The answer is 147.84 mm
